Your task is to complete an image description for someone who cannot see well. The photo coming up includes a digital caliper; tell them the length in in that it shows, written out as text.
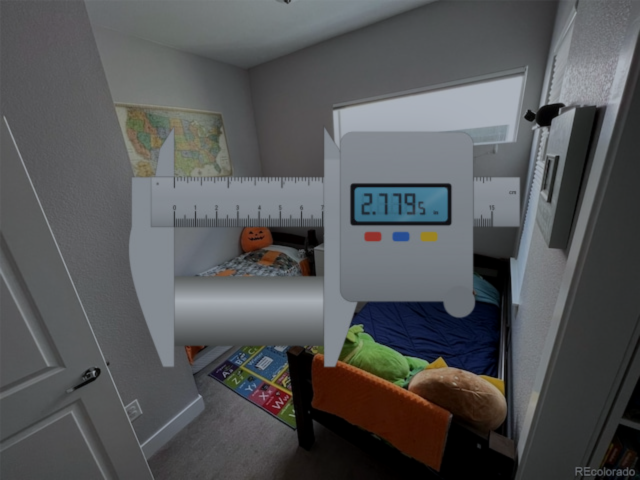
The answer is 2.7795 in
